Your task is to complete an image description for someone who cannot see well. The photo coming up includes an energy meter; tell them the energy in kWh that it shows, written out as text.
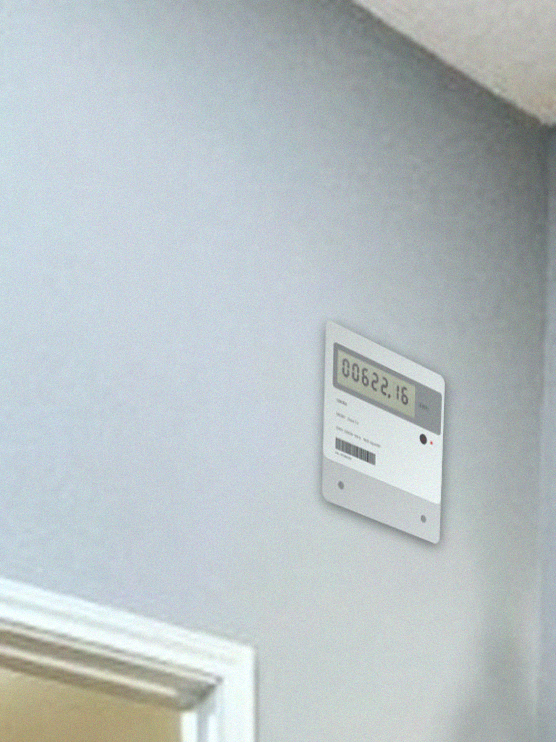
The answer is 622.16 kWh
